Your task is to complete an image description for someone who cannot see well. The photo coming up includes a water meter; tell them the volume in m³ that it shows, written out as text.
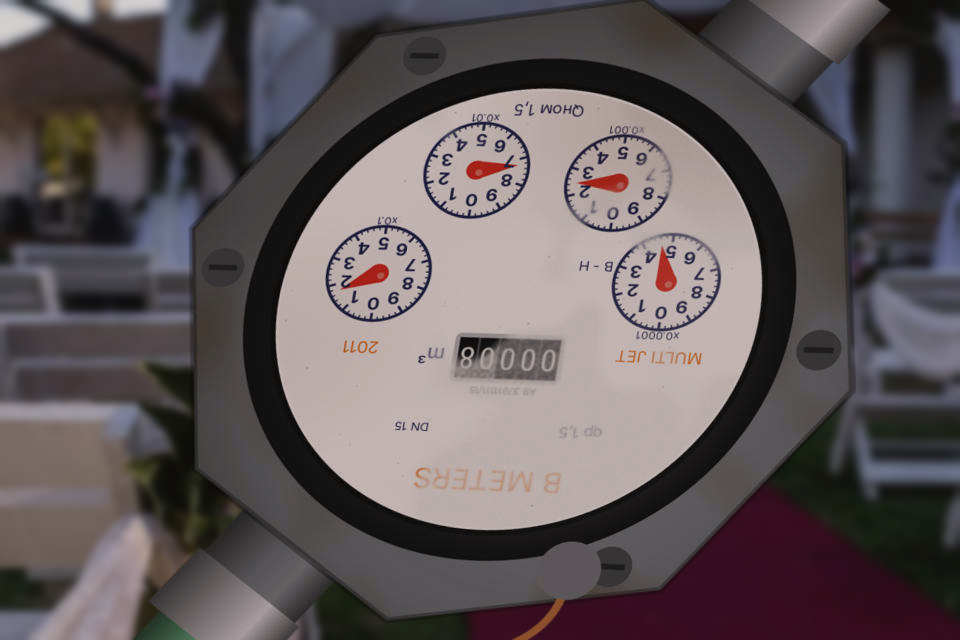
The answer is 8.1724 m³
